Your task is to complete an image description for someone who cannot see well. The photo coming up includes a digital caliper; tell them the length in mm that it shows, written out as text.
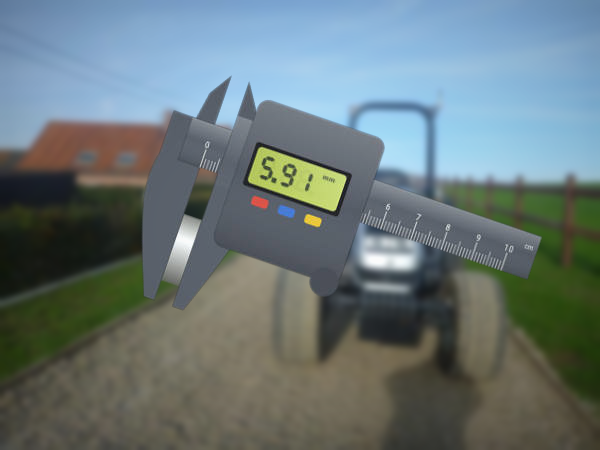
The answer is 5.91 mm
